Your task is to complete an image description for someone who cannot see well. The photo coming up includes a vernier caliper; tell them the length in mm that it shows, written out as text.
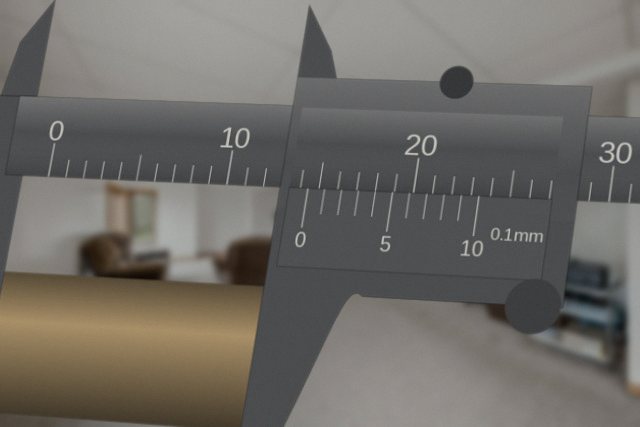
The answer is 14.4 mm
